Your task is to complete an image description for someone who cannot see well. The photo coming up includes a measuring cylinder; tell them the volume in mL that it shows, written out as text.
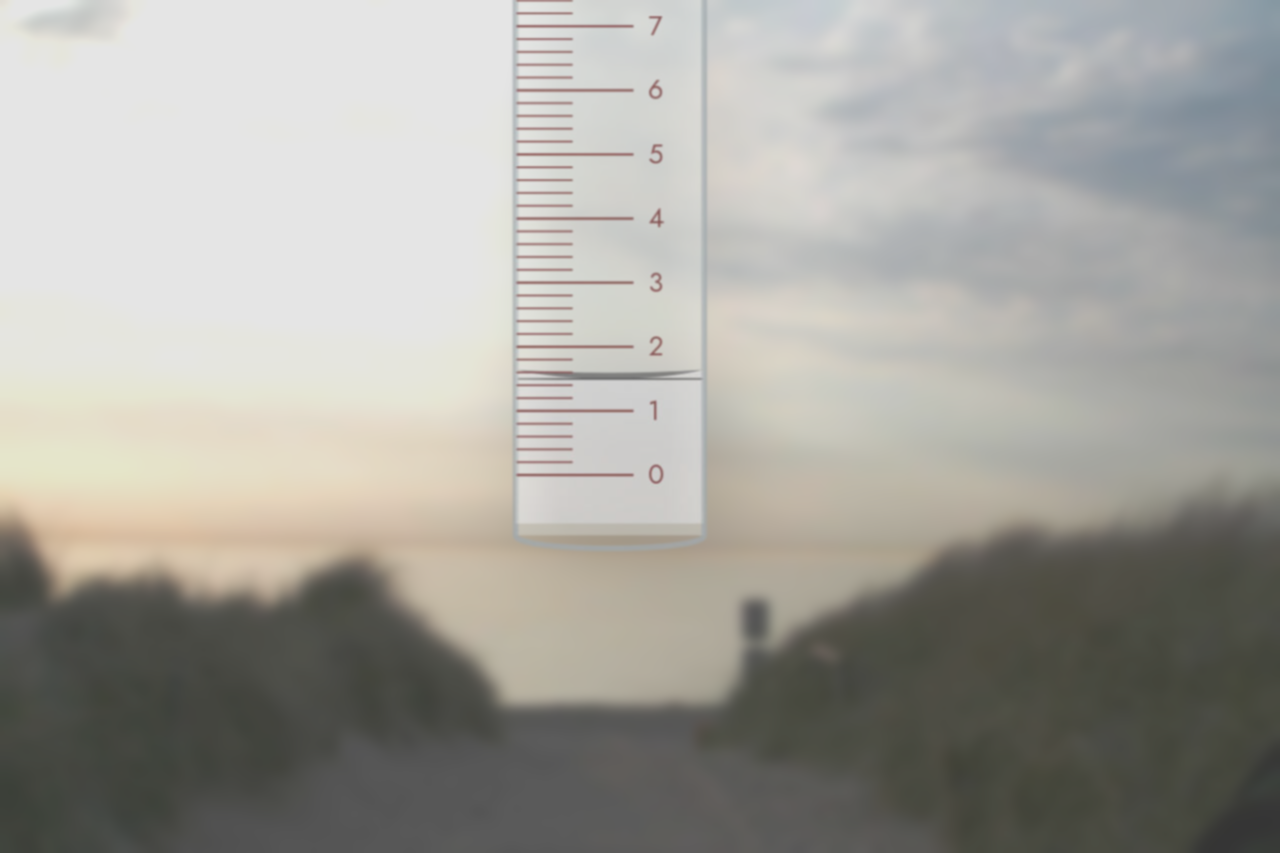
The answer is 1.5 mL
